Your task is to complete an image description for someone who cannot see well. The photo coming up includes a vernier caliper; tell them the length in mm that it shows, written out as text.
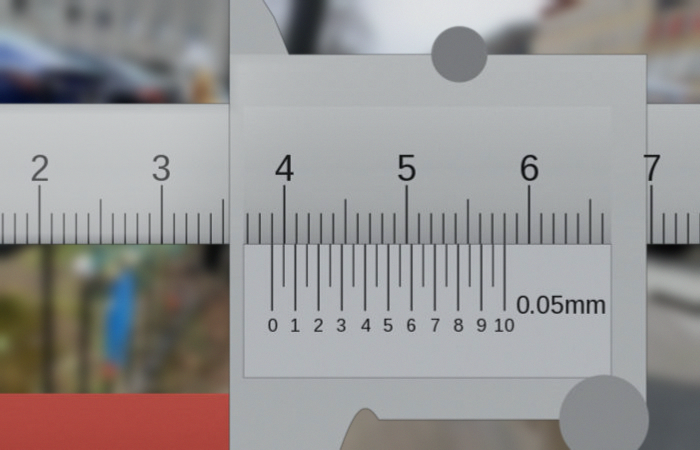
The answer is 39.0 mm
